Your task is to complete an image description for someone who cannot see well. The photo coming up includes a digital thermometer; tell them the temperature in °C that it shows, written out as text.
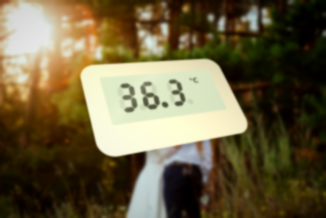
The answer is 36.3 °C
